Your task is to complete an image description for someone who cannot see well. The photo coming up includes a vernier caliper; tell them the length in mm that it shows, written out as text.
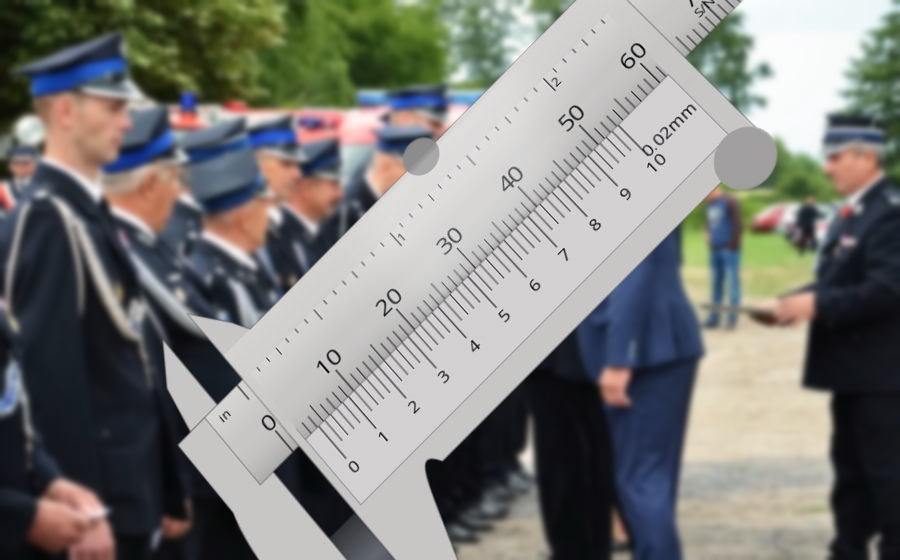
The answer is 4.2 mm
